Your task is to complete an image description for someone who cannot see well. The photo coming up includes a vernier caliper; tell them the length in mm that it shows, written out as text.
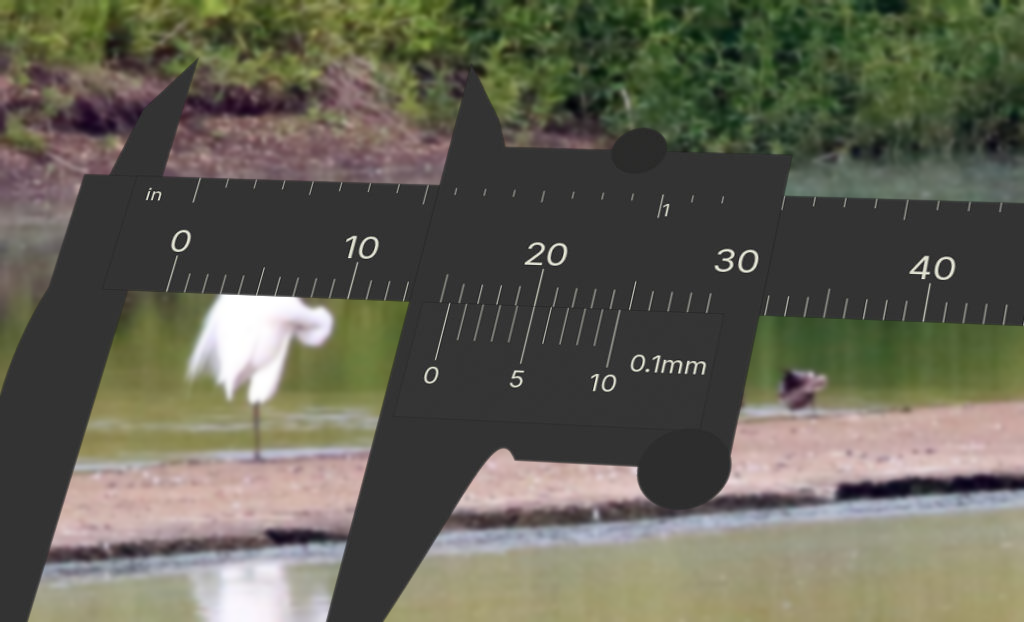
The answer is 15.5 mm
